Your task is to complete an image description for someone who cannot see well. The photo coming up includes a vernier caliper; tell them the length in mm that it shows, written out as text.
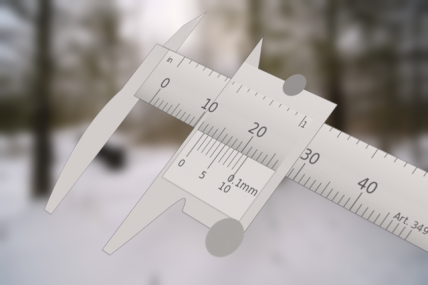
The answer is 12.4 mm
